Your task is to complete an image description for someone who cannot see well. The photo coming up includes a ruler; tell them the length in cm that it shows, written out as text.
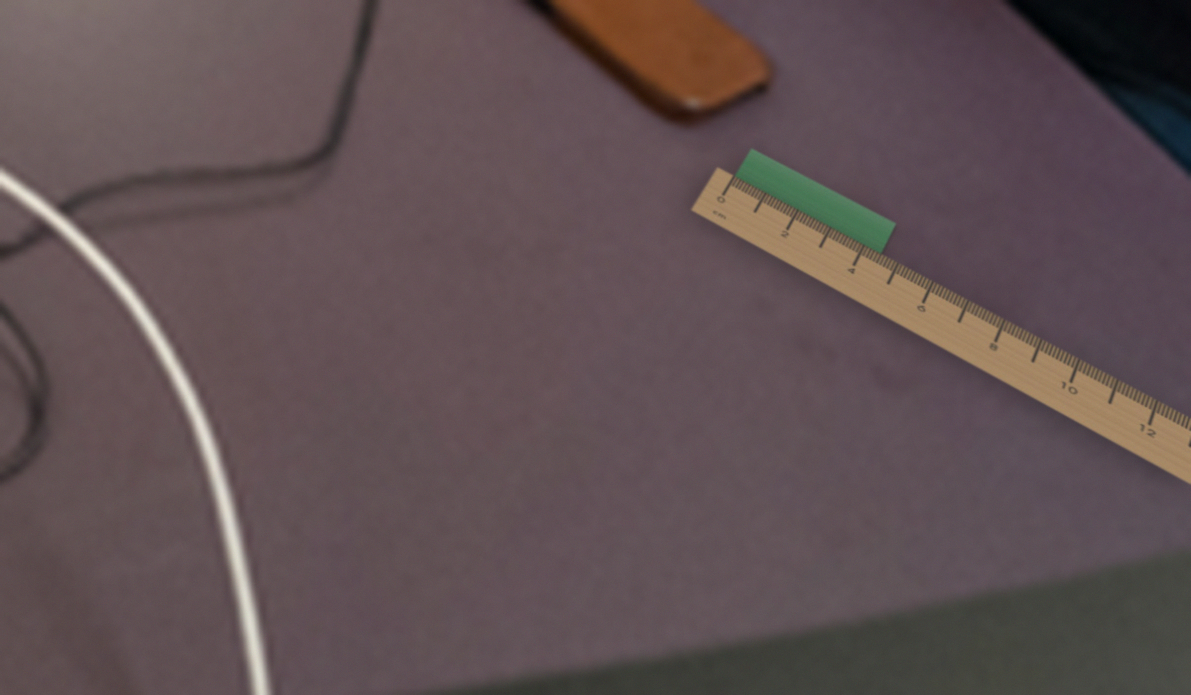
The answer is 4.5 cm
